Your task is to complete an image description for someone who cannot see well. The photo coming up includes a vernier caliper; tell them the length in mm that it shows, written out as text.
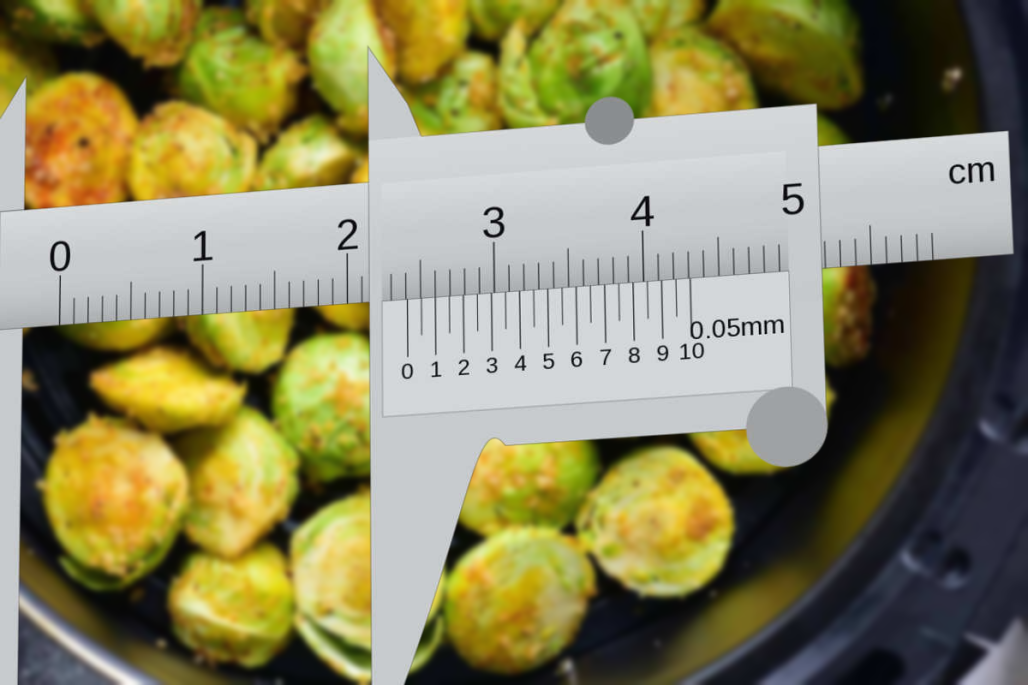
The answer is 24.1 mm
